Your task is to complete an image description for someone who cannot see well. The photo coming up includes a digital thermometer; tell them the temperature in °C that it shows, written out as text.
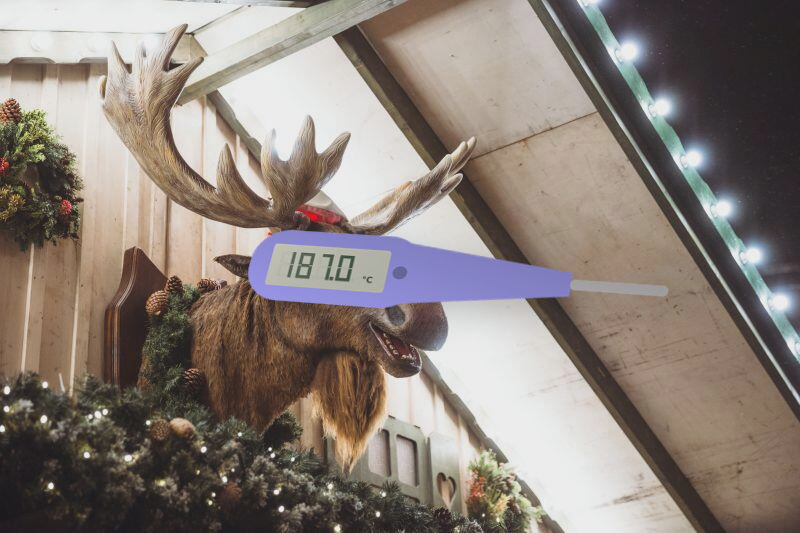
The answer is 187.0 °C
